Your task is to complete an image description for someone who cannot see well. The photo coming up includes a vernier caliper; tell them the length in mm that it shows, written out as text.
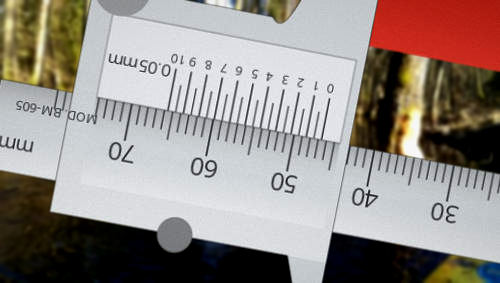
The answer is 46.6 mm
